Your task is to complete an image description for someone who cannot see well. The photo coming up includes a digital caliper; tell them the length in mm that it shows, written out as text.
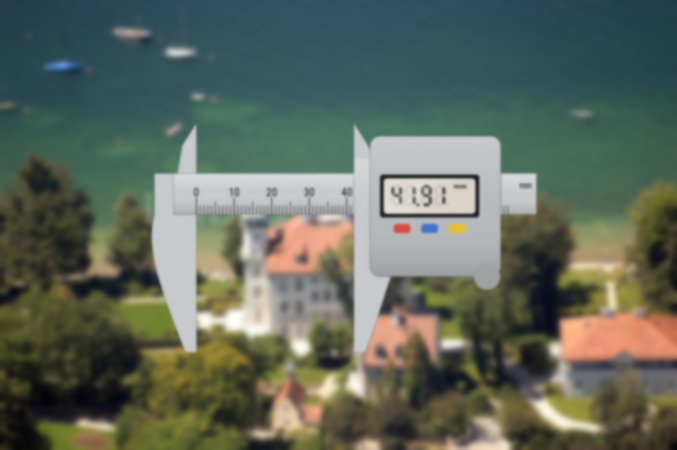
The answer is 41.91 mm
